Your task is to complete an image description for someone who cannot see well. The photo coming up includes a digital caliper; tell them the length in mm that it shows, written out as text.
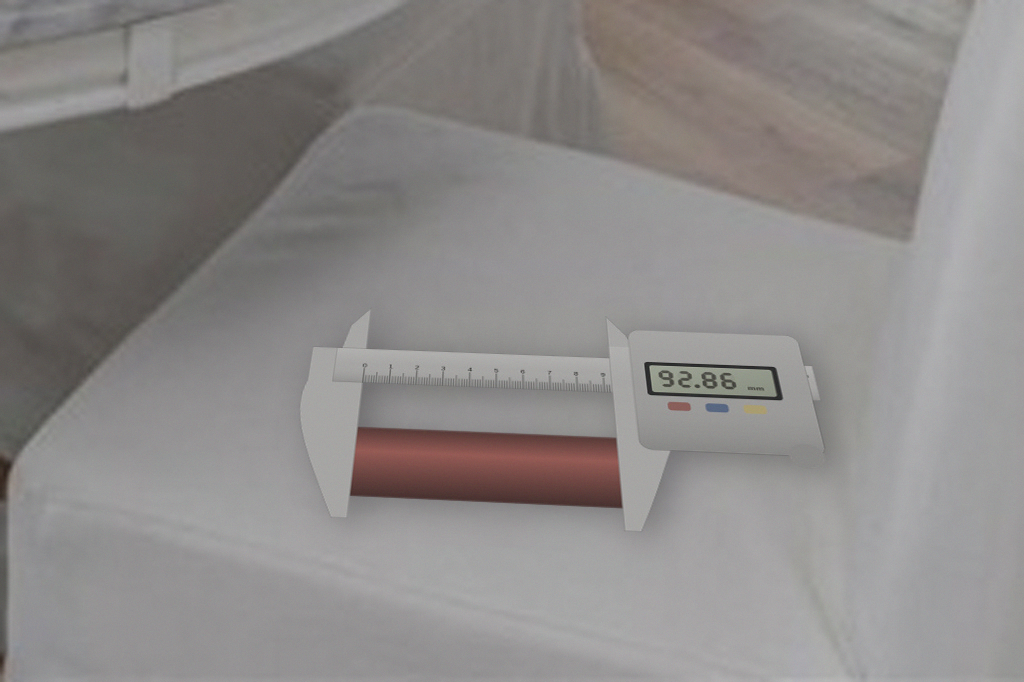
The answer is 92.86 mm
